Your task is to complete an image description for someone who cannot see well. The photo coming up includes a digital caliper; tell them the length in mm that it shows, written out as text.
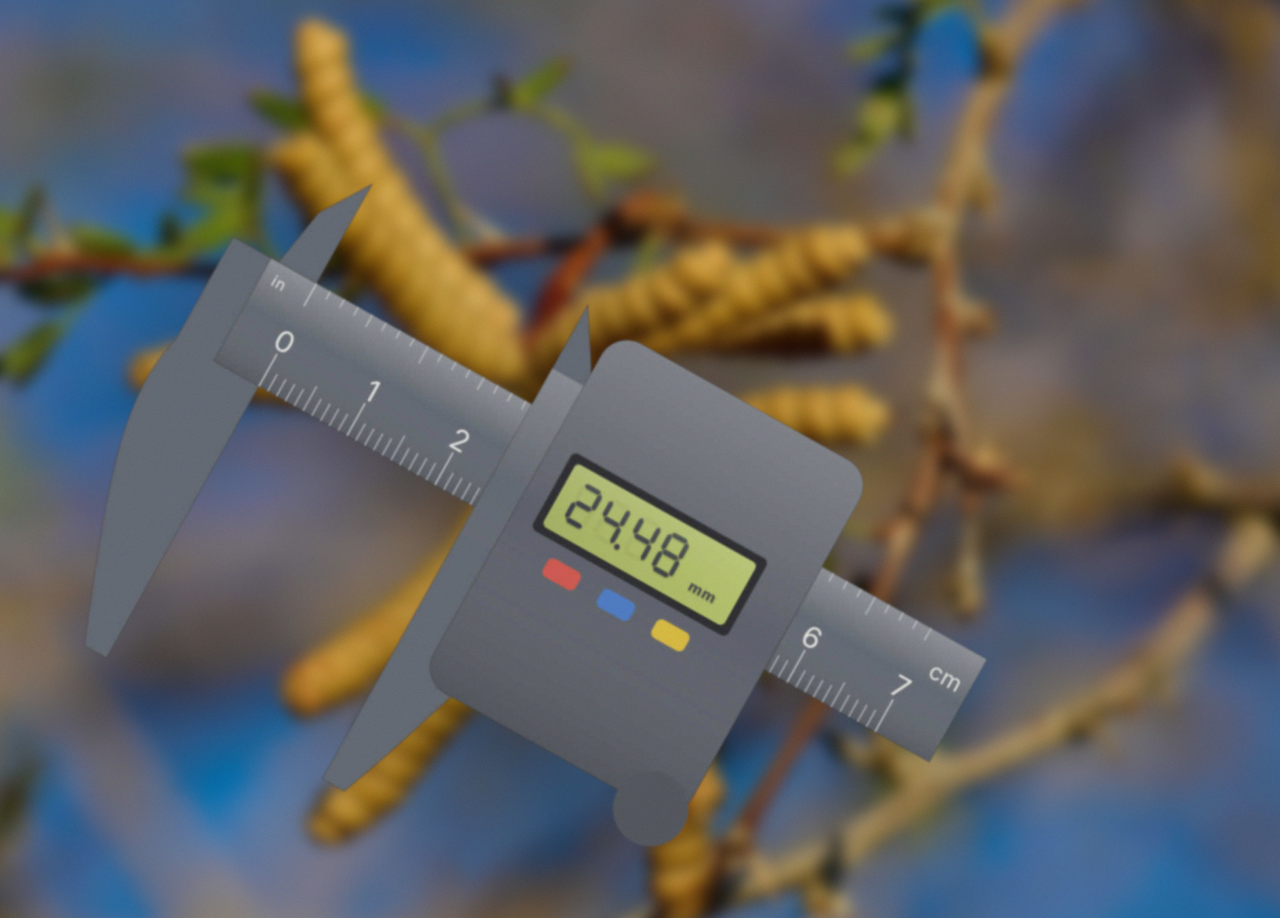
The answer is 24.48 mm
